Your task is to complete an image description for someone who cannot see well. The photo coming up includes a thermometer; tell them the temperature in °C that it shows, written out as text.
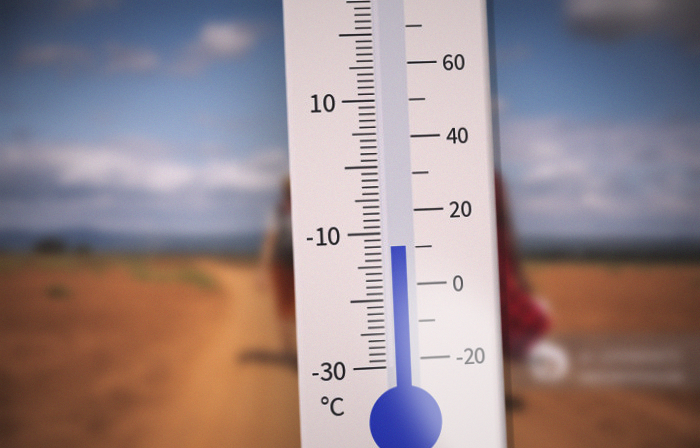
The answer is -12 °C
